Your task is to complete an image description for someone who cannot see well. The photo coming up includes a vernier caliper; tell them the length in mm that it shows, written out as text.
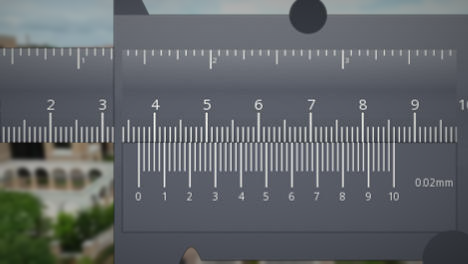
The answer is 37.0 mm
